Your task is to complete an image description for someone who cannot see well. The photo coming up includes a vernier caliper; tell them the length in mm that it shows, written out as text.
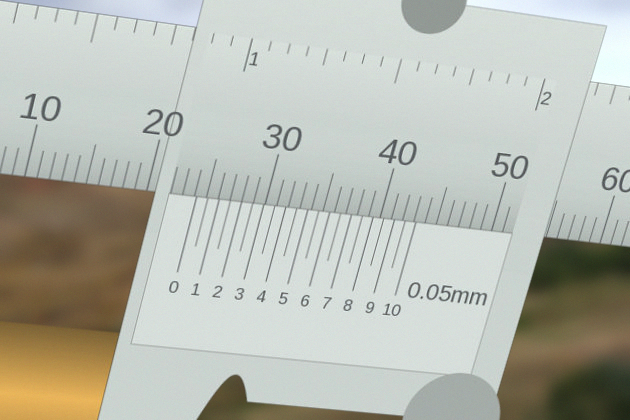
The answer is 24.2 mm
